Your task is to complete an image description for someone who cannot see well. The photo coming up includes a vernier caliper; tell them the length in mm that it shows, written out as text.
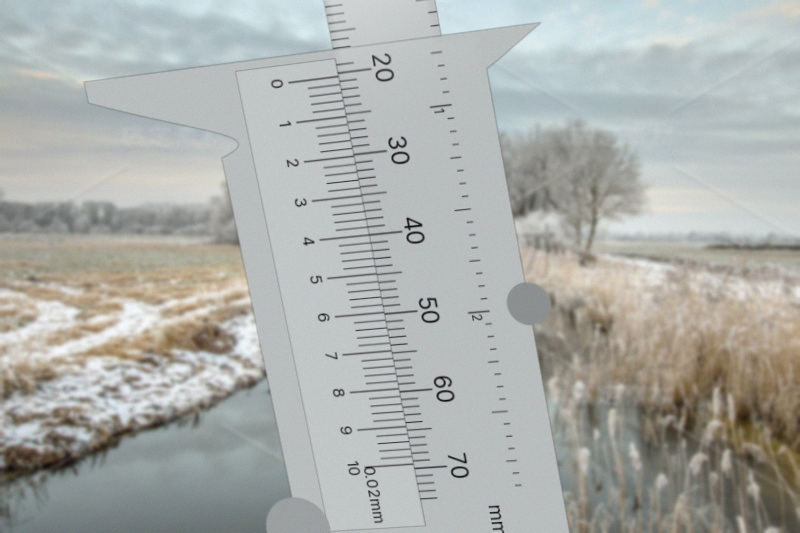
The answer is 20.4 mm
